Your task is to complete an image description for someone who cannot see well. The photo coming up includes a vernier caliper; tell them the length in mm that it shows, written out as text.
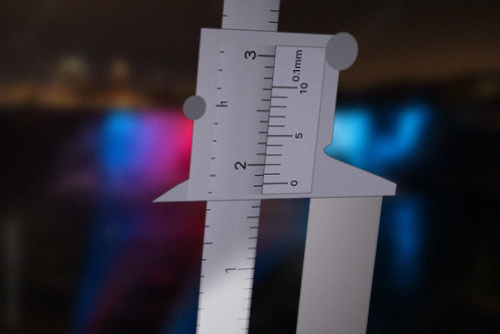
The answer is 18.2 mm
